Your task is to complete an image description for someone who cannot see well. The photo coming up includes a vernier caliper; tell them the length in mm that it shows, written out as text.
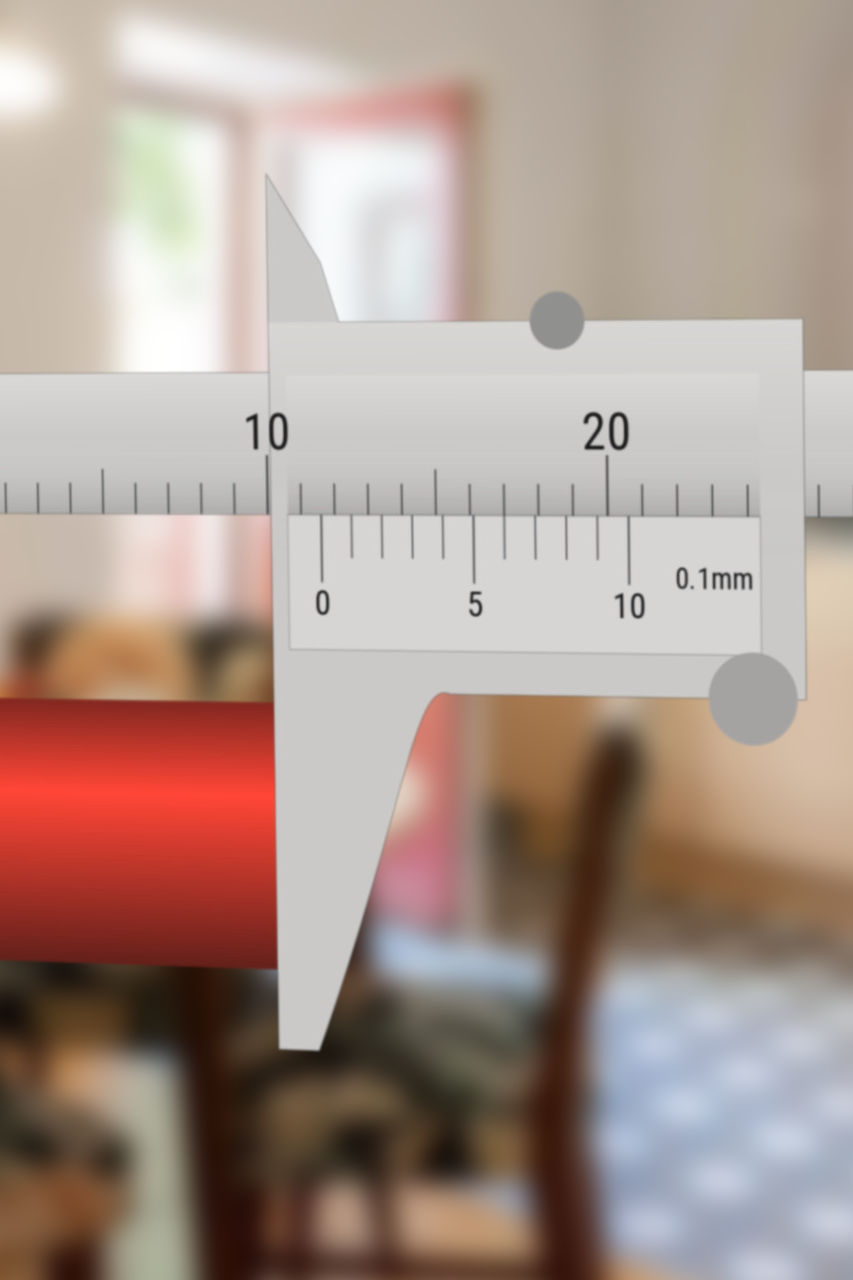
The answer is 11.6 mm
